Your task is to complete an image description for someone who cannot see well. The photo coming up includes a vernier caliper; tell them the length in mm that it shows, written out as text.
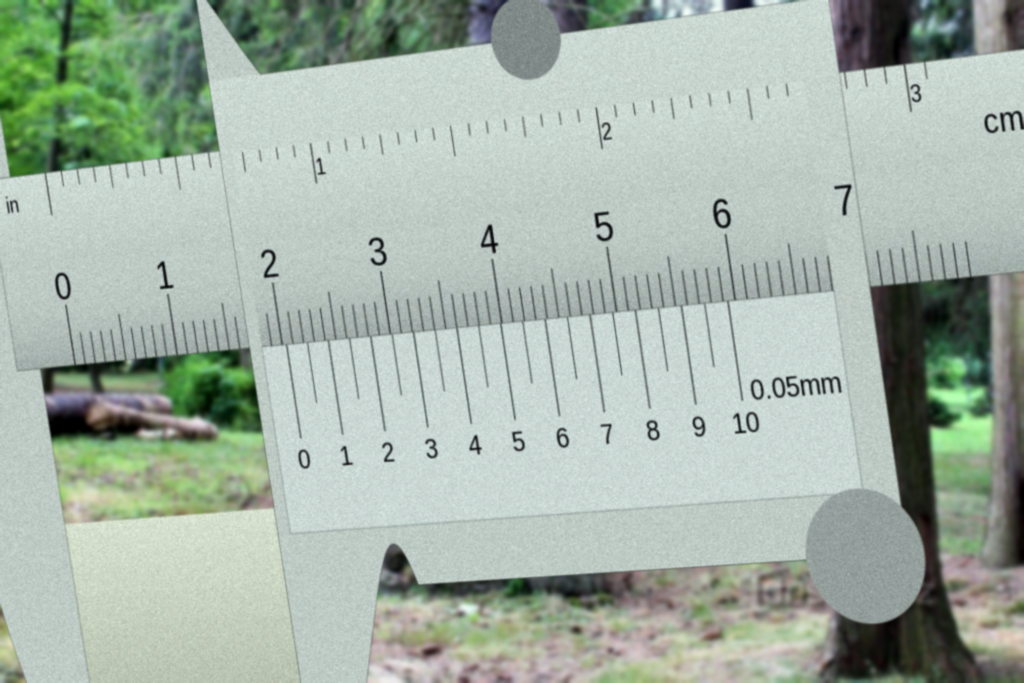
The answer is 20.4 mm
